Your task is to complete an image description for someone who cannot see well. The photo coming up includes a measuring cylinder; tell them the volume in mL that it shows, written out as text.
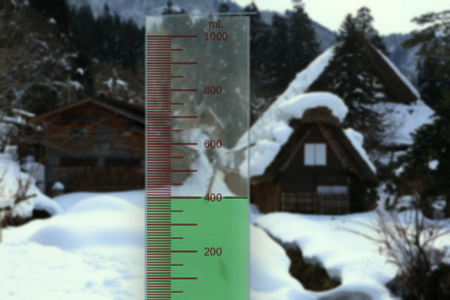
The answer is 400 mL
